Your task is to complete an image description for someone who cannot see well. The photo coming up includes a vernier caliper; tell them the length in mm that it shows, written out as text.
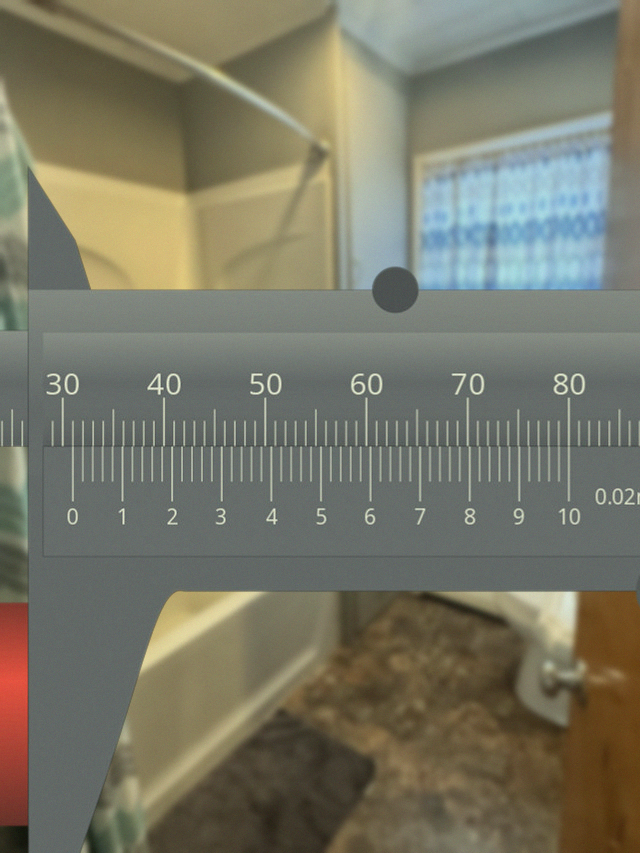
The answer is 31.0 mm
